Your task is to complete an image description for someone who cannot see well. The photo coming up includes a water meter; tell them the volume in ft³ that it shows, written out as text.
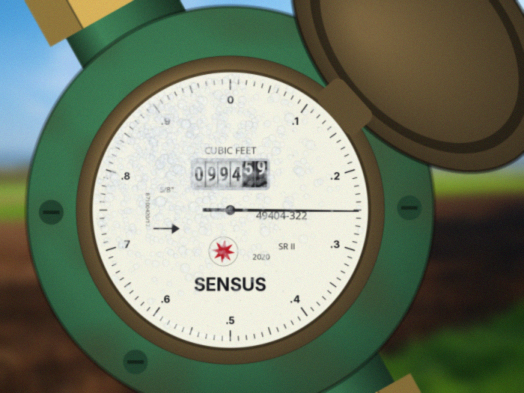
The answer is 99459.25 ft³
